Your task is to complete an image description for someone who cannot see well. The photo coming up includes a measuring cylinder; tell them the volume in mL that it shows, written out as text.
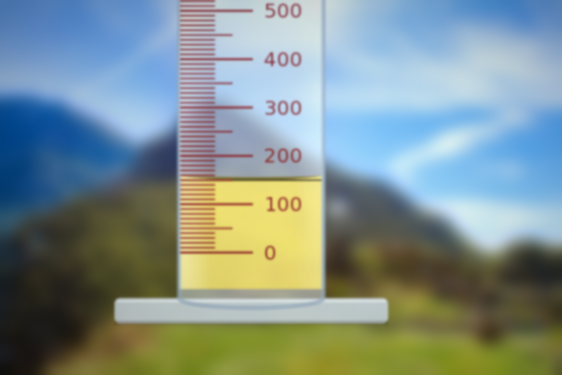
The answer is 150 mL
